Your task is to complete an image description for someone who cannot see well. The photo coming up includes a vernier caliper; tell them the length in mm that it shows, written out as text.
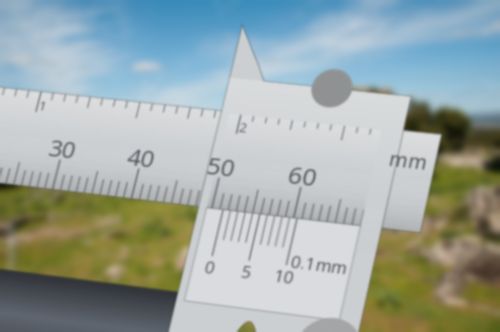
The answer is 51.4 mm
